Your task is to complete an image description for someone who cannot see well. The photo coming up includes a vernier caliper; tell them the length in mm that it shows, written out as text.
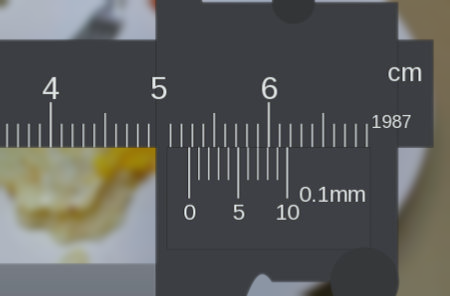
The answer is 52.7 mm
